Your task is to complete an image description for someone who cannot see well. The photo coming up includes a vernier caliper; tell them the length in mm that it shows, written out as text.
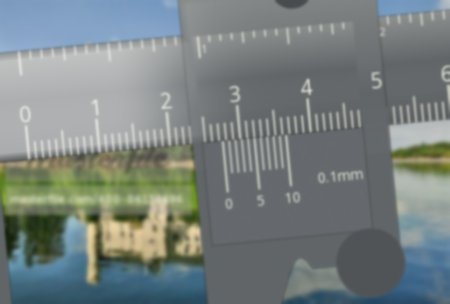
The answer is 27.5 mm
